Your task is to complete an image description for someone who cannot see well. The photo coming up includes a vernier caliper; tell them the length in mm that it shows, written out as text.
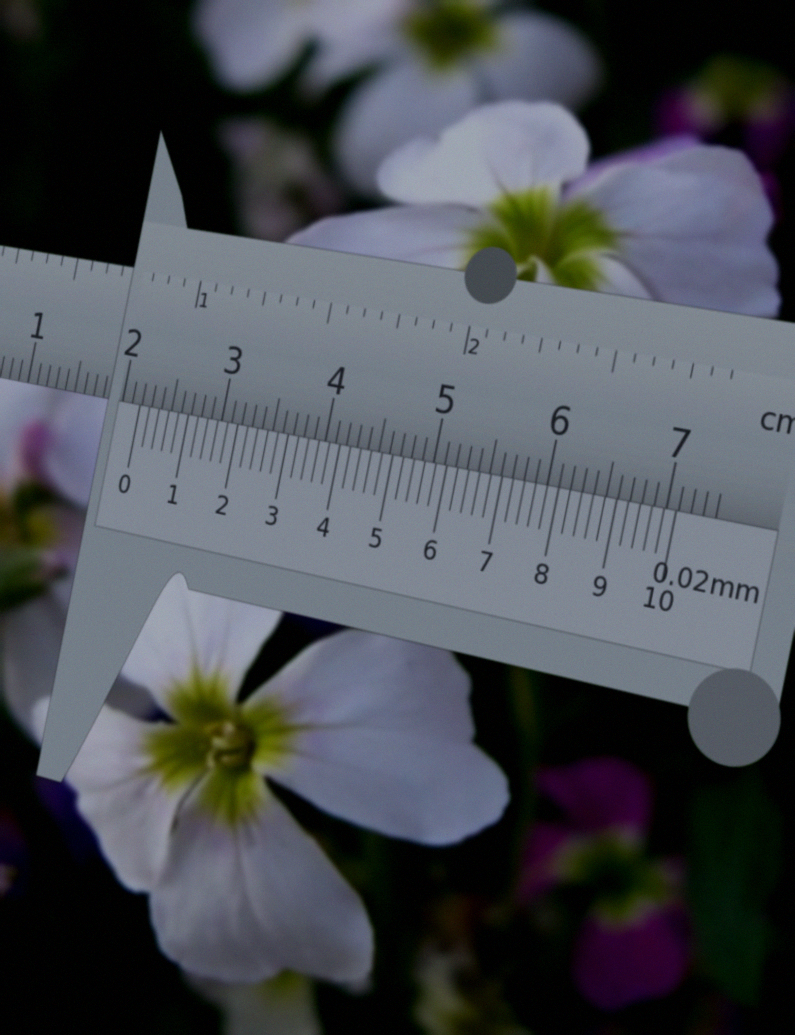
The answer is 21.8 mm
